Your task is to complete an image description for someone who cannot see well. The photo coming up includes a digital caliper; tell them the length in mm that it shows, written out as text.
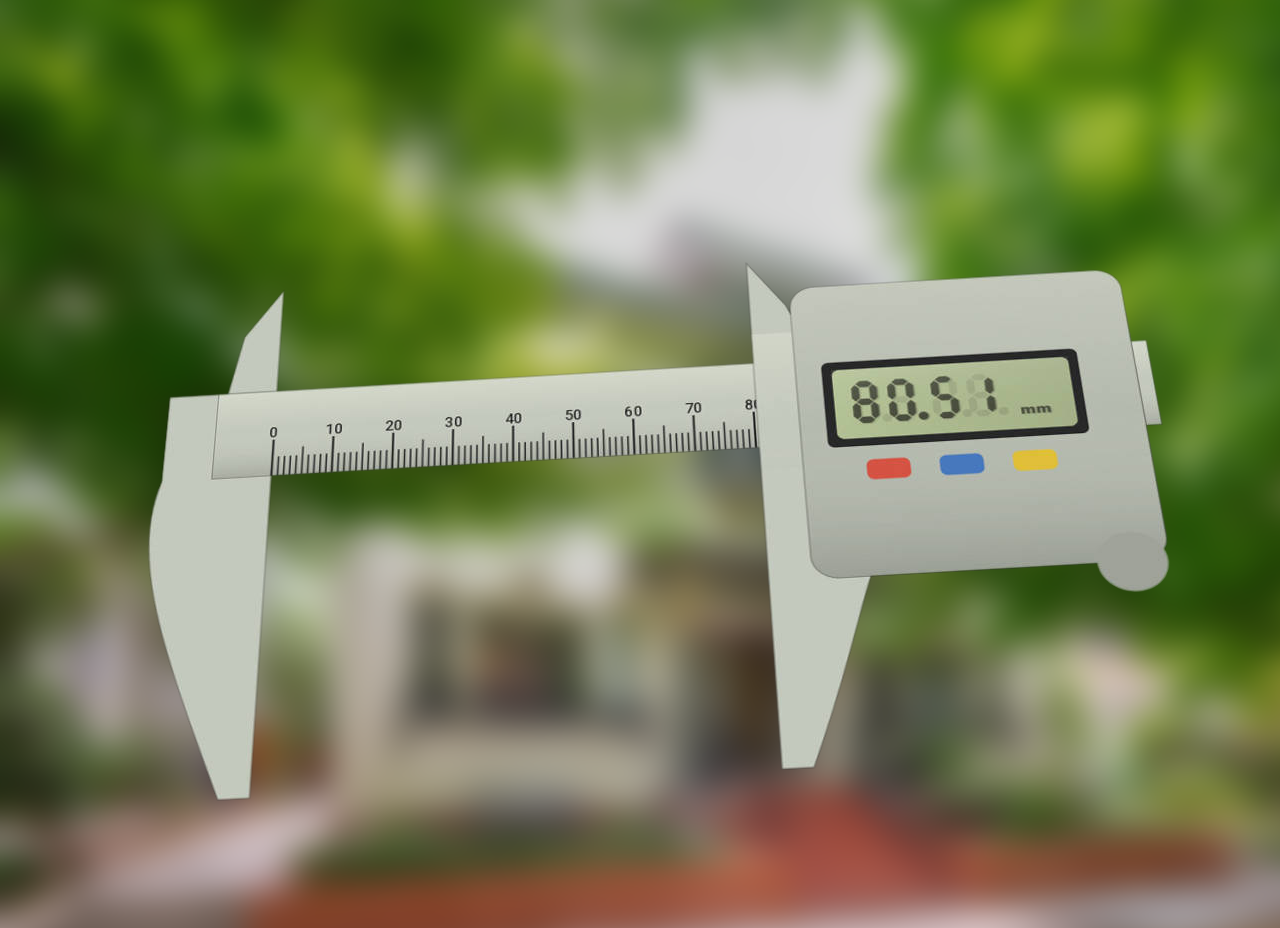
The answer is 80.51 mm
